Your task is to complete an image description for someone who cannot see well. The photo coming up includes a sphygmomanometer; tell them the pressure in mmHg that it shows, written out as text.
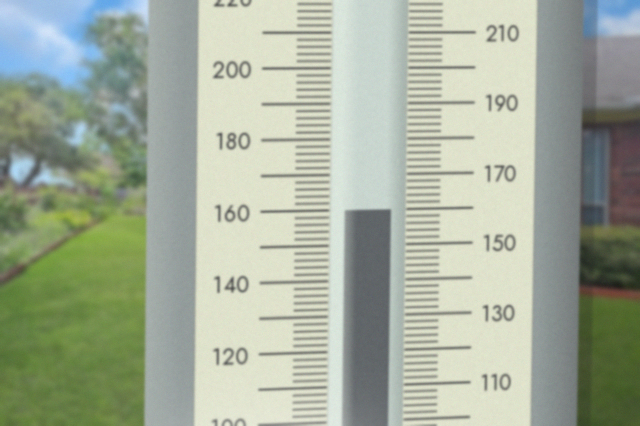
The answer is 160 mmHg
